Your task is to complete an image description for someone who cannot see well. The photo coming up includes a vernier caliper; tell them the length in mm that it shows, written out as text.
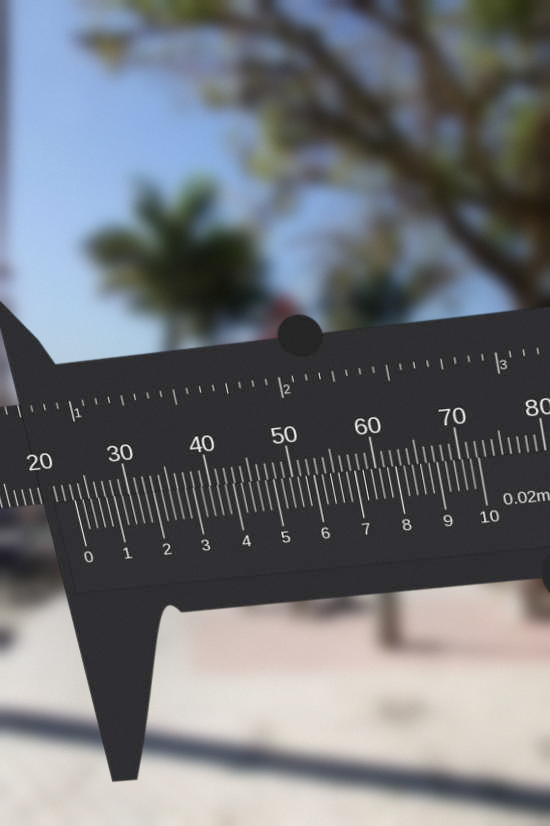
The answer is 23.2 mm
